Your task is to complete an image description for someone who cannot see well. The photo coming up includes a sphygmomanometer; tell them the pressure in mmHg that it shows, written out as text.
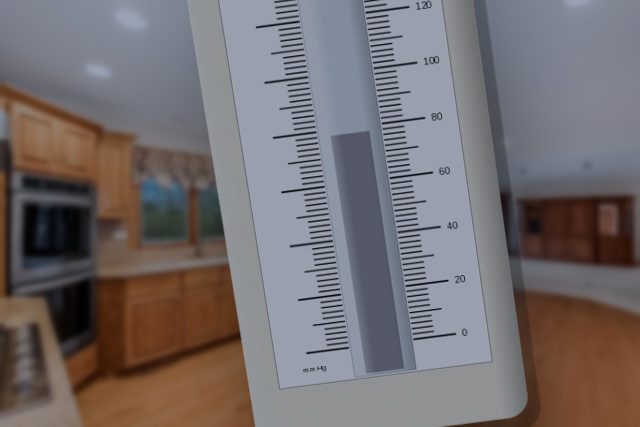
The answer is 78 mmHg
